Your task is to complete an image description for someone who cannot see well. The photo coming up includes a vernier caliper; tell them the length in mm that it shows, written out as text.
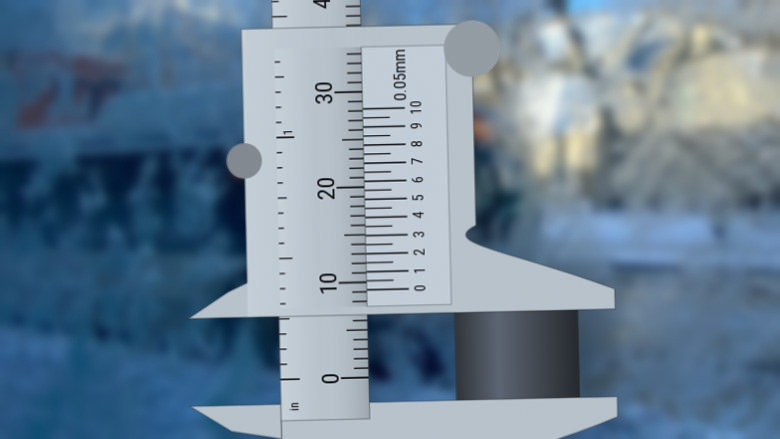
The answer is 9.2 mm
